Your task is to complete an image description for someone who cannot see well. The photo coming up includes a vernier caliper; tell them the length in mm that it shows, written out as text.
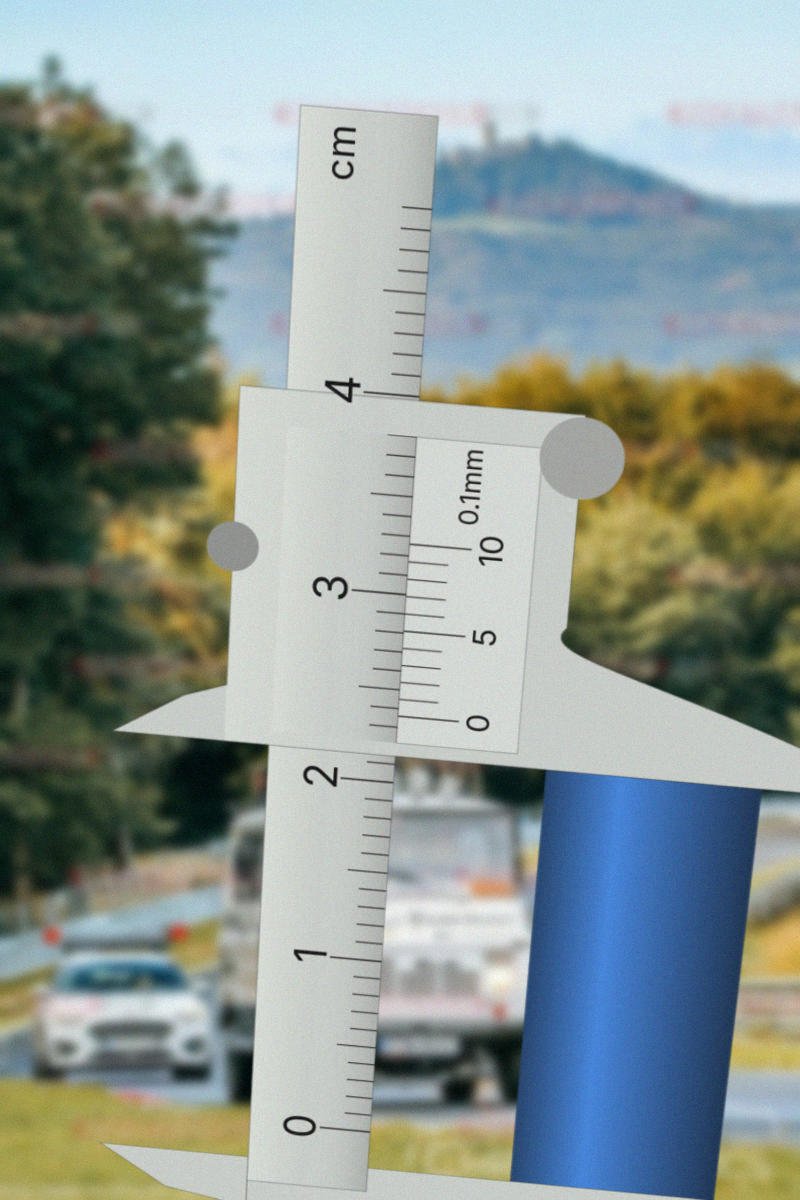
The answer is 23.6 mm
